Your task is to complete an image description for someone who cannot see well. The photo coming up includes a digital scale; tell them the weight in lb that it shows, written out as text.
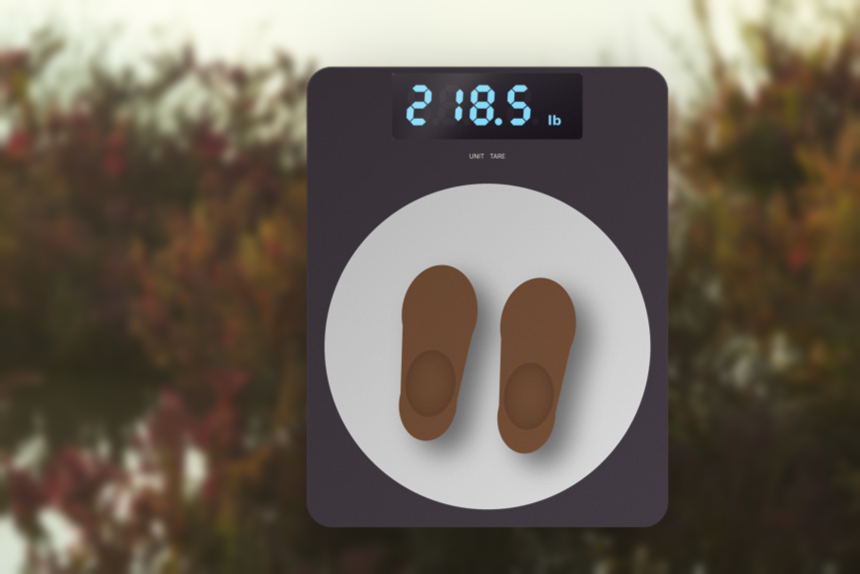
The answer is 218.5 lb
